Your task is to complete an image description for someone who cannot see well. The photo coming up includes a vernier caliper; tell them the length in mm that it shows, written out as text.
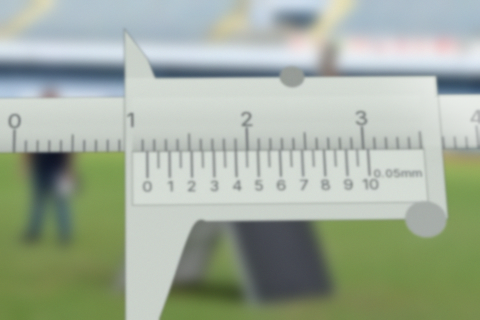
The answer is 11.4 mm
